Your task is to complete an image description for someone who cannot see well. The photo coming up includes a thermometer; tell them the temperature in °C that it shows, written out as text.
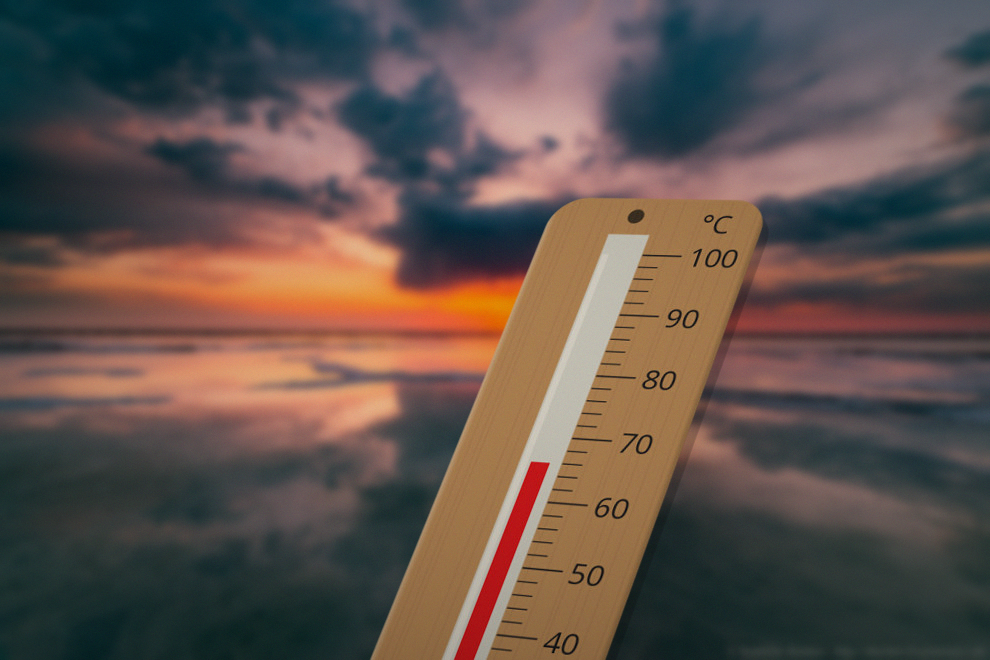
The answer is 66 °C
